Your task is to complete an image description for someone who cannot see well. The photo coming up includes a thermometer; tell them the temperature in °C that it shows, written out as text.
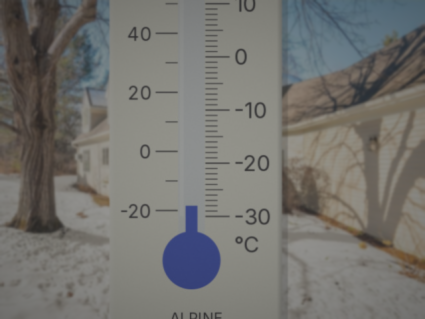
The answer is -28 °C
